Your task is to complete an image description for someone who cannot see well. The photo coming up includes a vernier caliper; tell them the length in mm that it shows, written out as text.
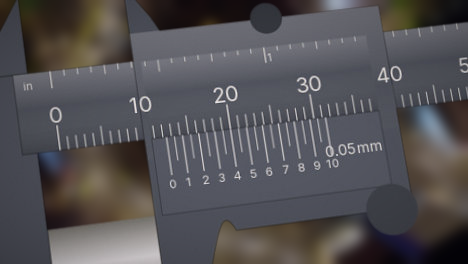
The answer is 12.4 mm
